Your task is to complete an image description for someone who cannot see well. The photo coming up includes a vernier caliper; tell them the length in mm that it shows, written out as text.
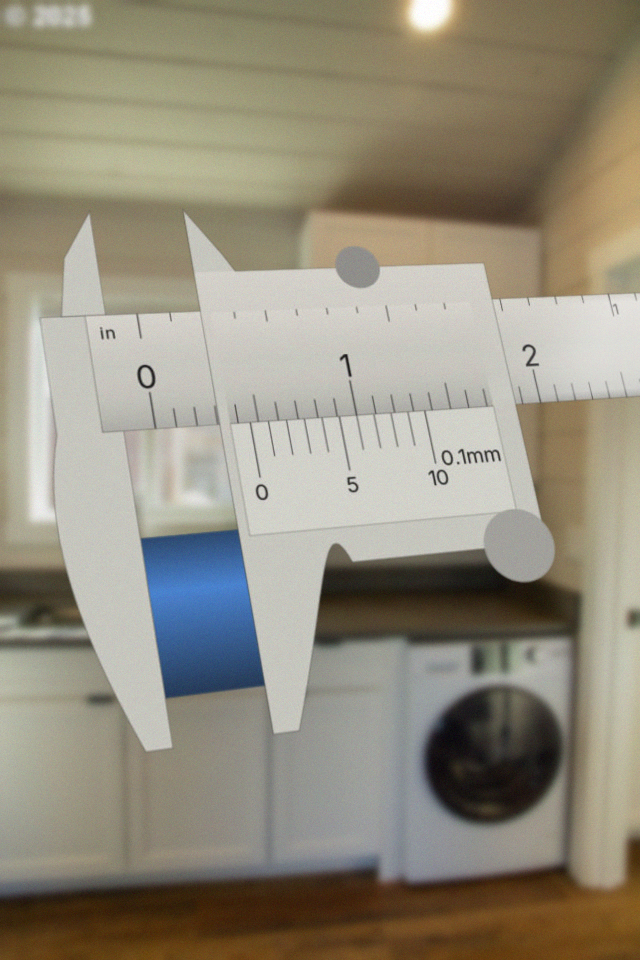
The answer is 4.6 mm
